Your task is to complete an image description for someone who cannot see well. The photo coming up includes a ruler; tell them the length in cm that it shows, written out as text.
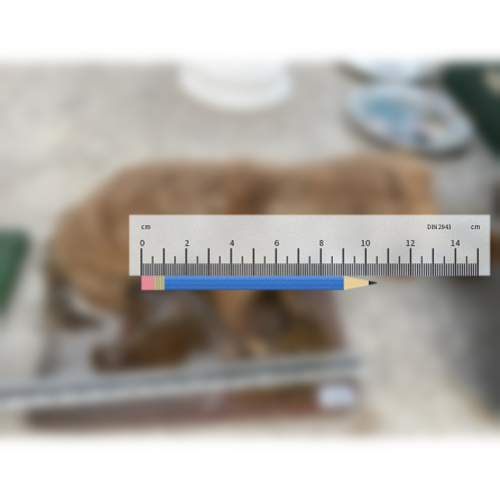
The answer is 10.5 cm
